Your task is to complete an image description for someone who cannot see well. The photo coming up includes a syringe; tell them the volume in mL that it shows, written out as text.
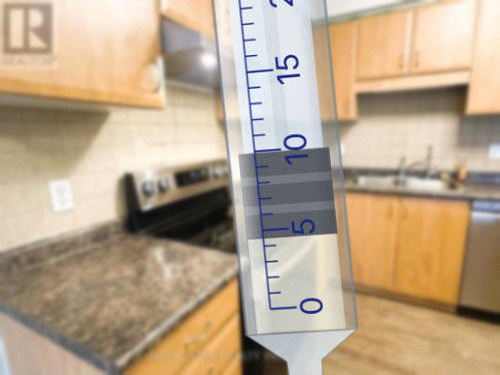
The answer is 4.5 mL
